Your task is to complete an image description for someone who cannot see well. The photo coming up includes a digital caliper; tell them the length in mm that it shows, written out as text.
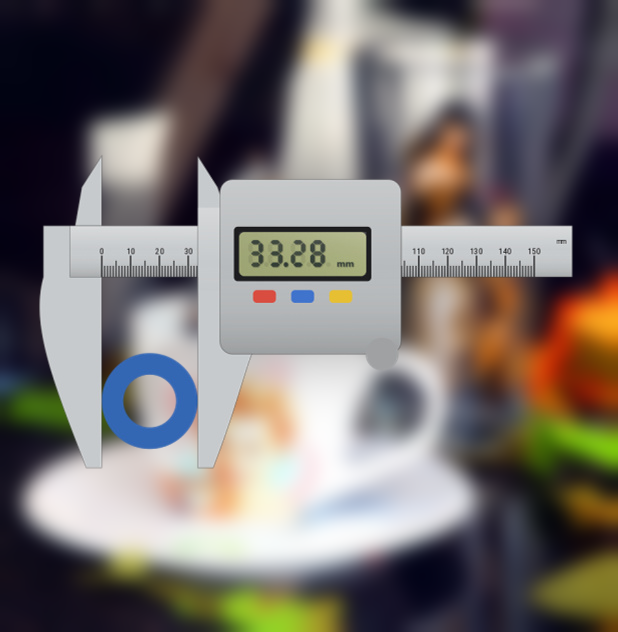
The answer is 33.28 mm
